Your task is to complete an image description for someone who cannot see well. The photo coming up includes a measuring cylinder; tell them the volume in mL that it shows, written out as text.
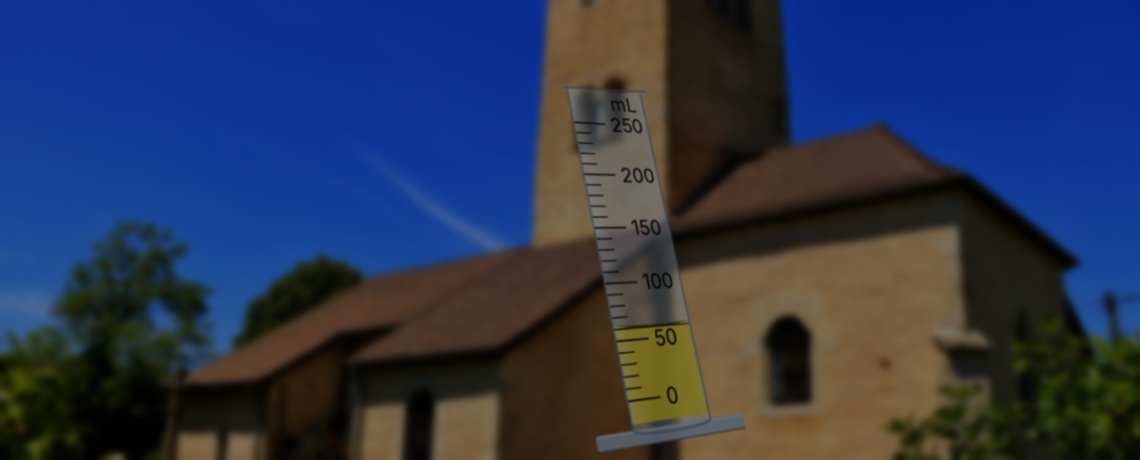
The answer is 60 mL
